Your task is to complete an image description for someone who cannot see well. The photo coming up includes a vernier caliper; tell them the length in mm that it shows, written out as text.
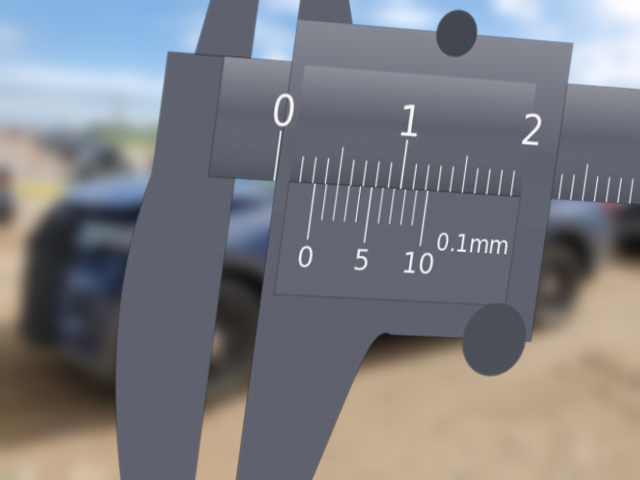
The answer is 3.2 mm
